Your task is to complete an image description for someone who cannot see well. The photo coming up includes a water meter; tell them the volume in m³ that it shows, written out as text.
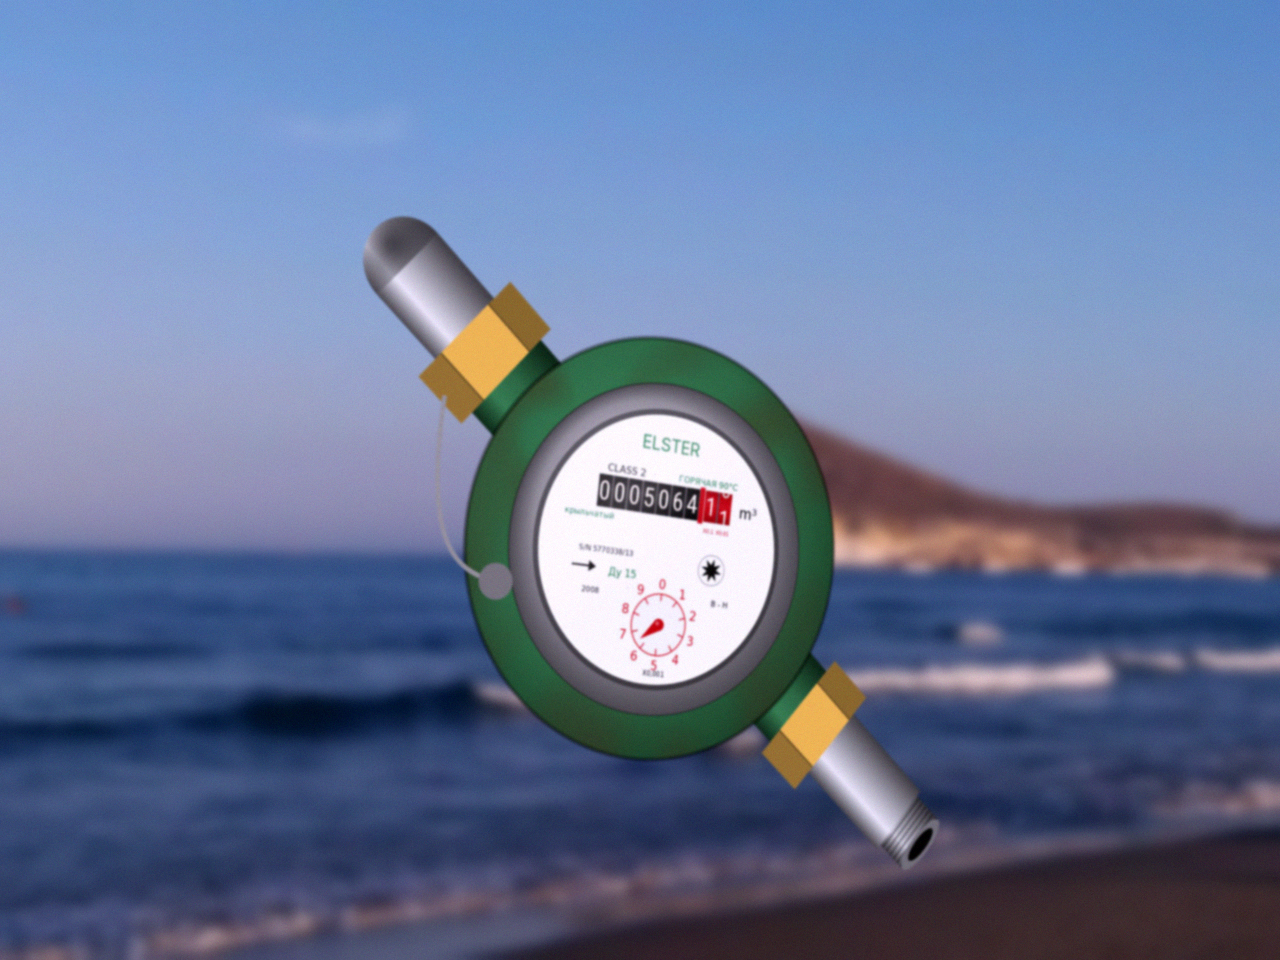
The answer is 5064.106 m³
